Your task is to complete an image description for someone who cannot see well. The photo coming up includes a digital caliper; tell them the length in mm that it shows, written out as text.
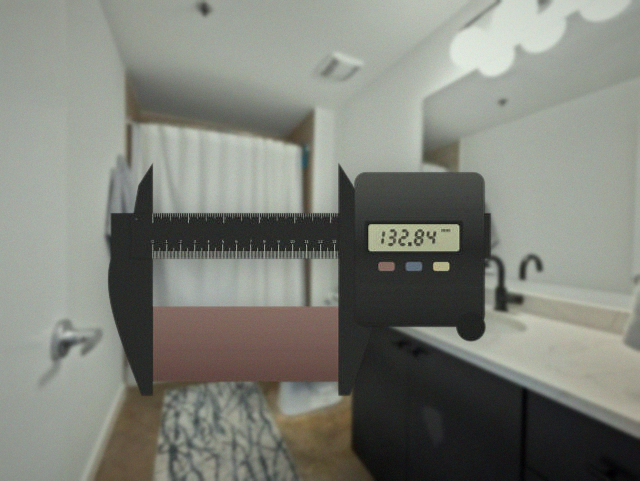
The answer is 132.84 mm
